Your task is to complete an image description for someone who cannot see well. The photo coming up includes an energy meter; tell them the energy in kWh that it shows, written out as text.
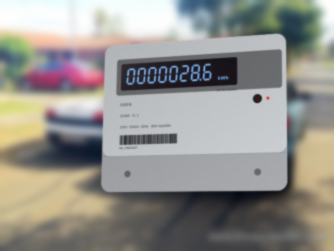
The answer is 28.6 kWh
